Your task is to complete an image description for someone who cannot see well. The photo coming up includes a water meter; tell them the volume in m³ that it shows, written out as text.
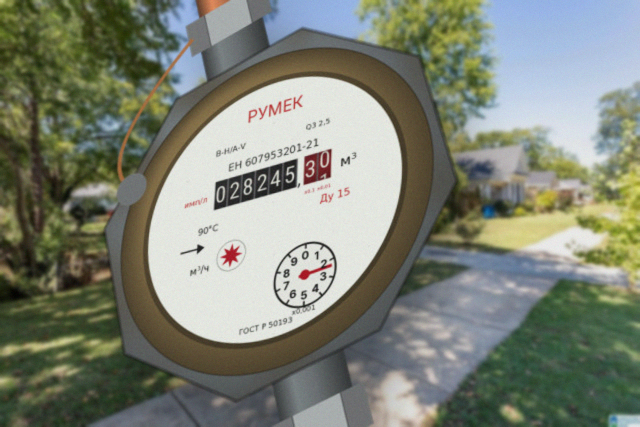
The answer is 28245.302 m³
